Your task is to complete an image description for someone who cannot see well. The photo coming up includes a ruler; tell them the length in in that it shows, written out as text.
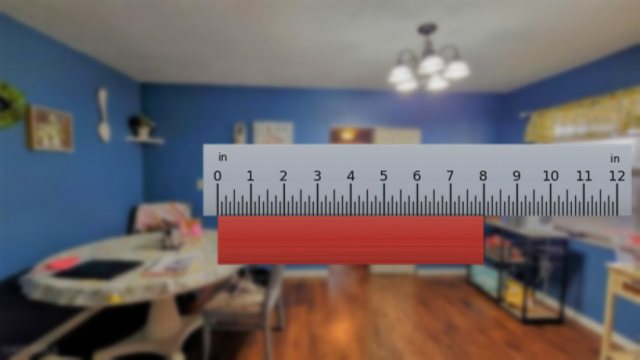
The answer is 8 in
